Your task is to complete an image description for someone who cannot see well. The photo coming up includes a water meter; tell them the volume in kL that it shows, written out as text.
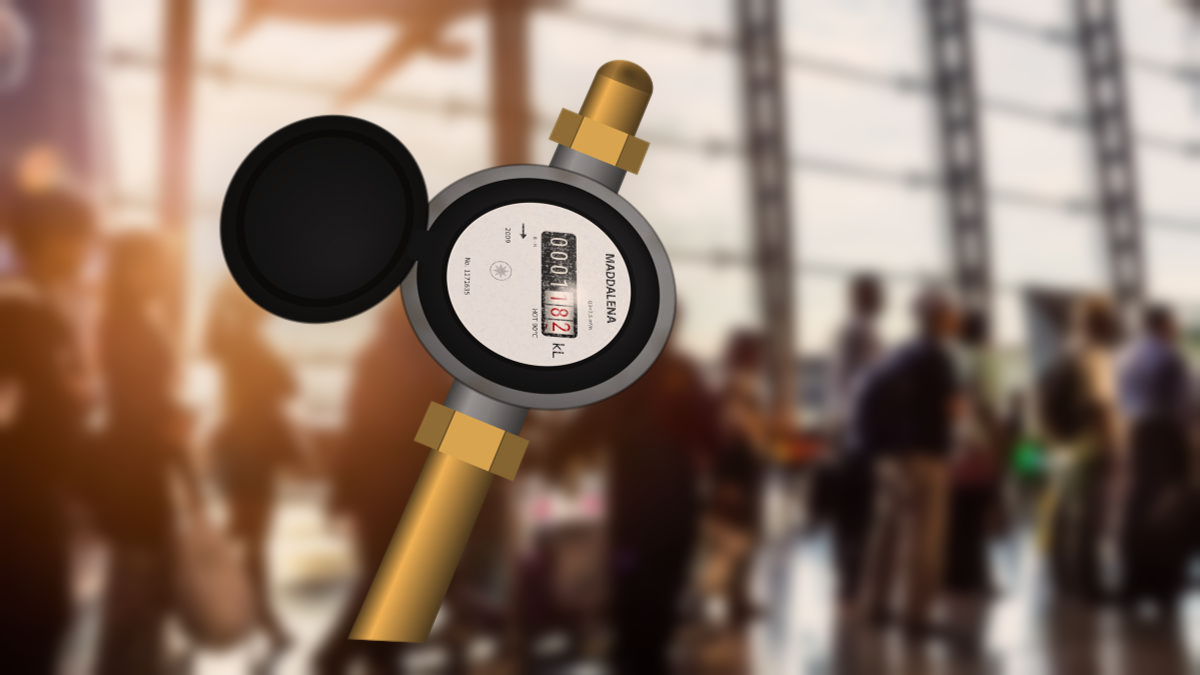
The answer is 1.182 kL
